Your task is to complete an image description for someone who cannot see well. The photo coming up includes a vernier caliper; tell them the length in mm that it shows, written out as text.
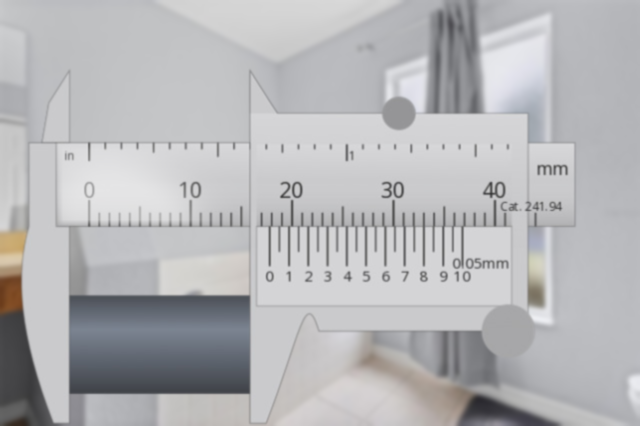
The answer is 17.8 mm
